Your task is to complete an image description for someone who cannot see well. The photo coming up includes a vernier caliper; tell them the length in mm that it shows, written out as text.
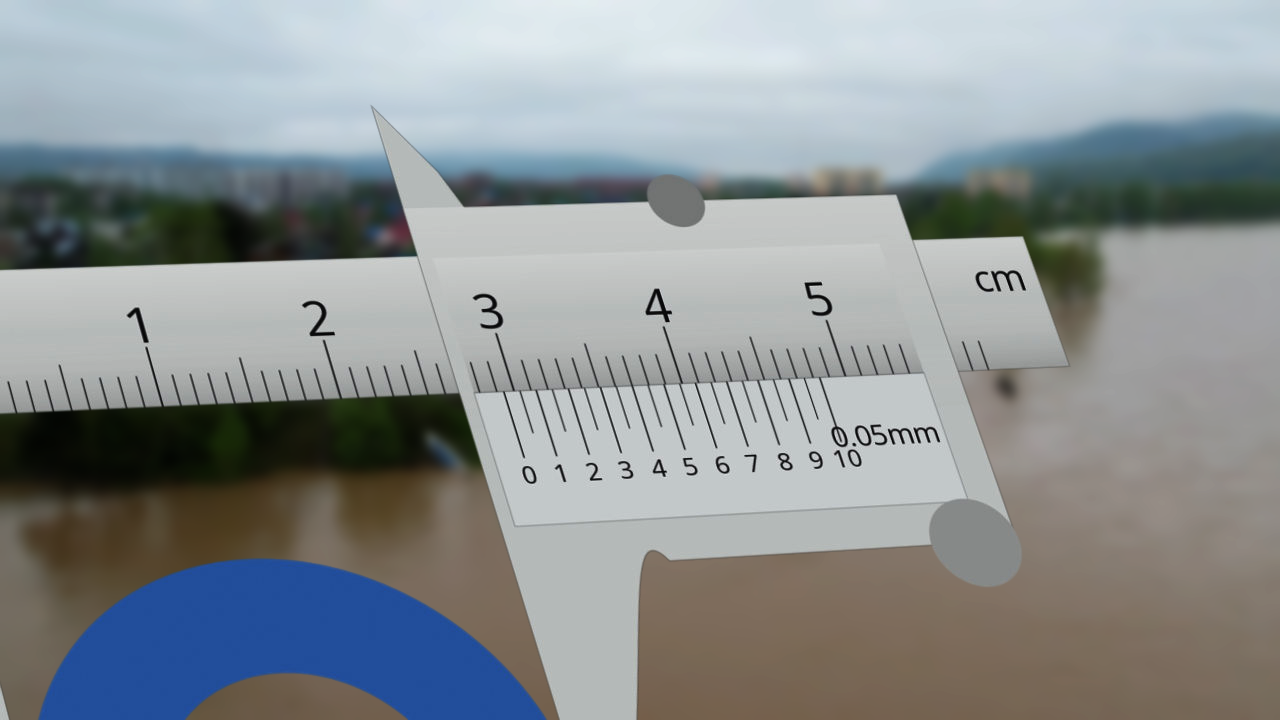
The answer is 29.4 mm
